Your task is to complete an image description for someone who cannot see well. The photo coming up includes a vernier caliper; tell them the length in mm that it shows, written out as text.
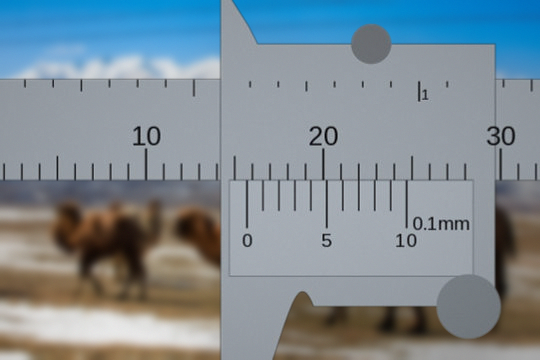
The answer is 15.7 mm
